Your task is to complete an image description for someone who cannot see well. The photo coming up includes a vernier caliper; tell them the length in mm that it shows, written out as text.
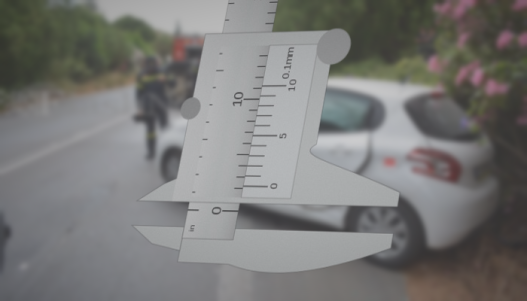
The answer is 2.2 mm
